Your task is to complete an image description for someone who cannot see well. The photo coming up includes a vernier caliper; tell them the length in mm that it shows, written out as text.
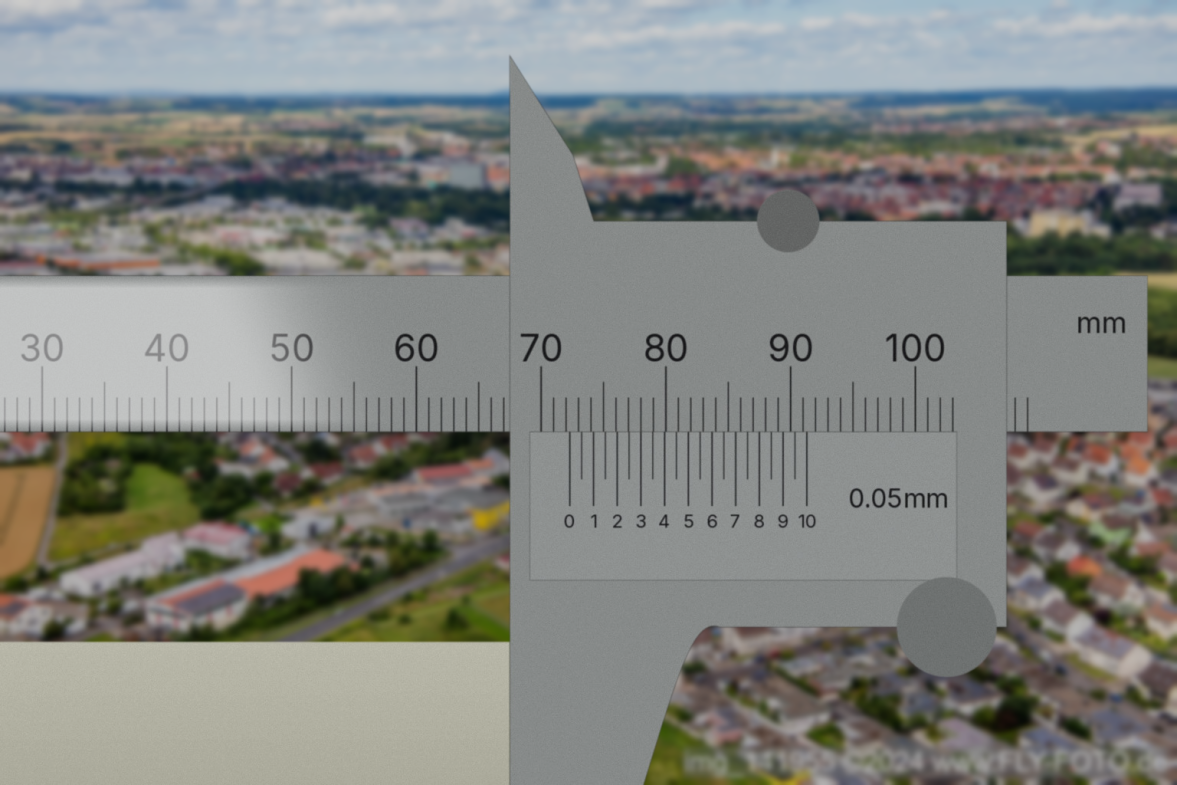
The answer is 72.3 mm
